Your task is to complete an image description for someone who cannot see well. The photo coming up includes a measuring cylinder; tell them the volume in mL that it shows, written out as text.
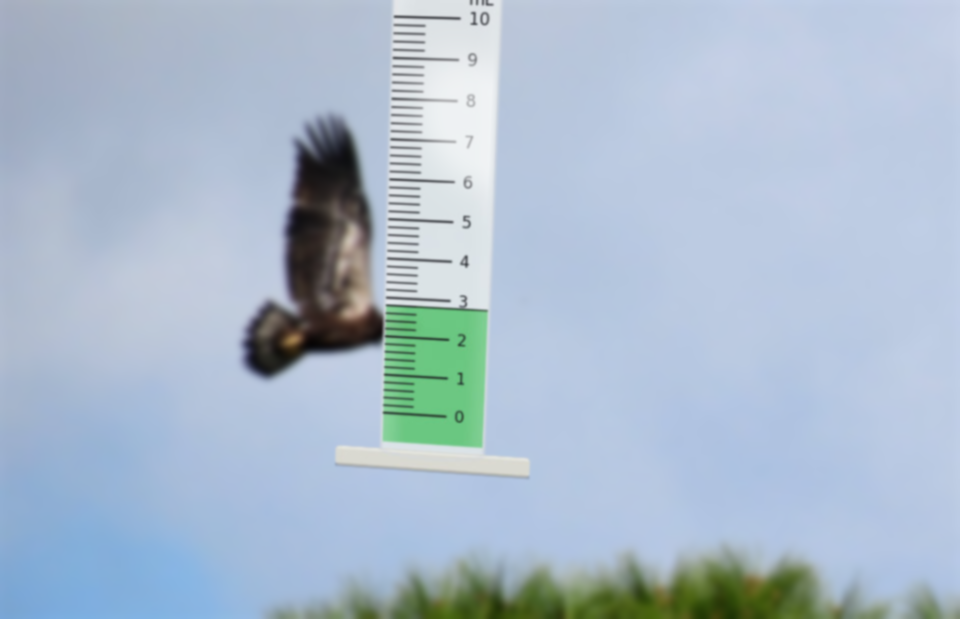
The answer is 2.8 mL
